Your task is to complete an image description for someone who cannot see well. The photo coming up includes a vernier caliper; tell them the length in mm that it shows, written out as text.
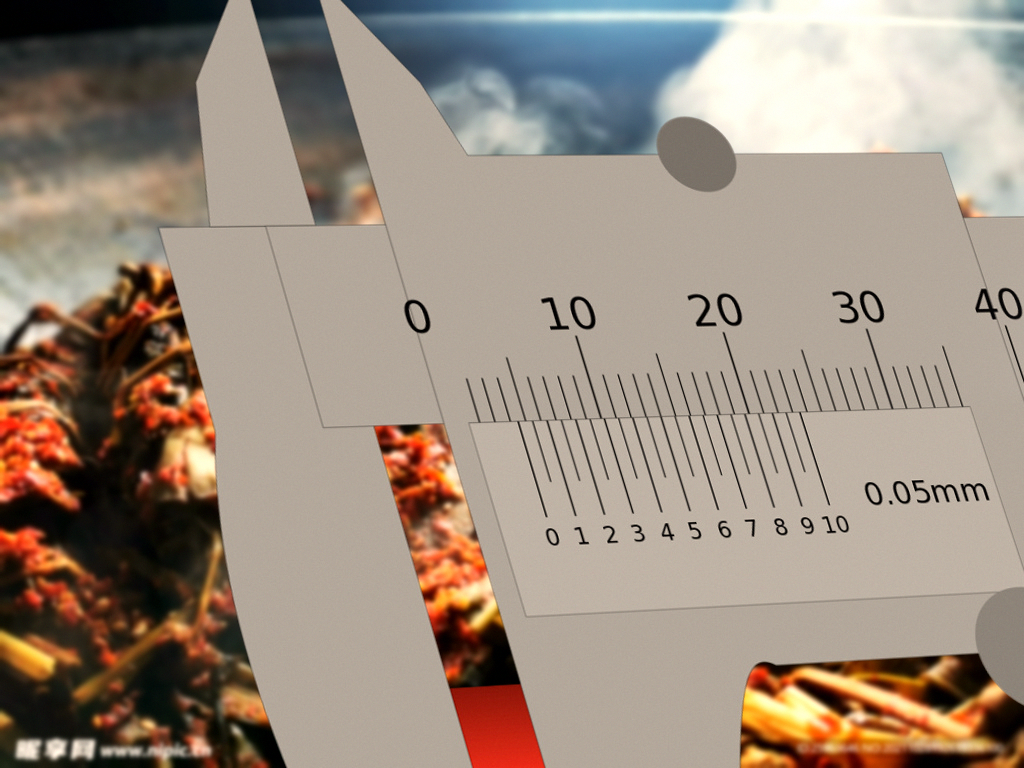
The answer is 4.5 mm
